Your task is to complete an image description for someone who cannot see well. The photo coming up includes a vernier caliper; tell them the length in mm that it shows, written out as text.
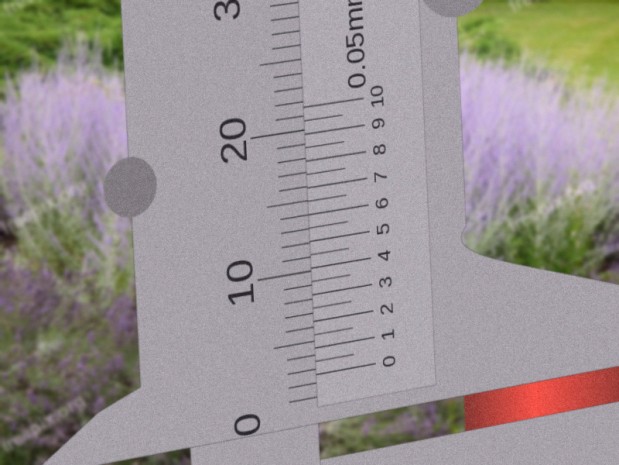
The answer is 2.6 mm
